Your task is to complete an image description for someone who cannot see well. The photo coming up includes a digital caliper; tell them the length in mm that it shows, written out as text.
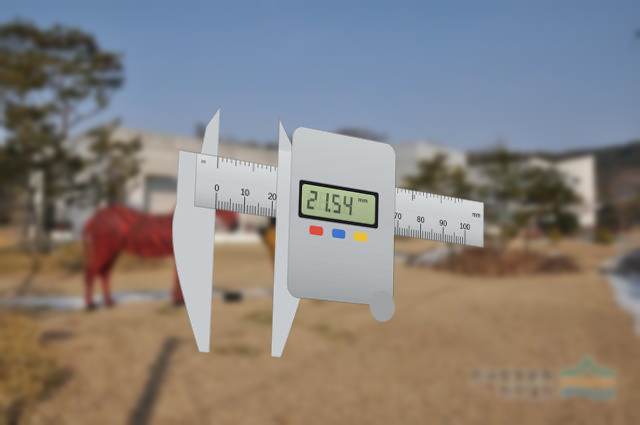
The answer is 21.54 mm
